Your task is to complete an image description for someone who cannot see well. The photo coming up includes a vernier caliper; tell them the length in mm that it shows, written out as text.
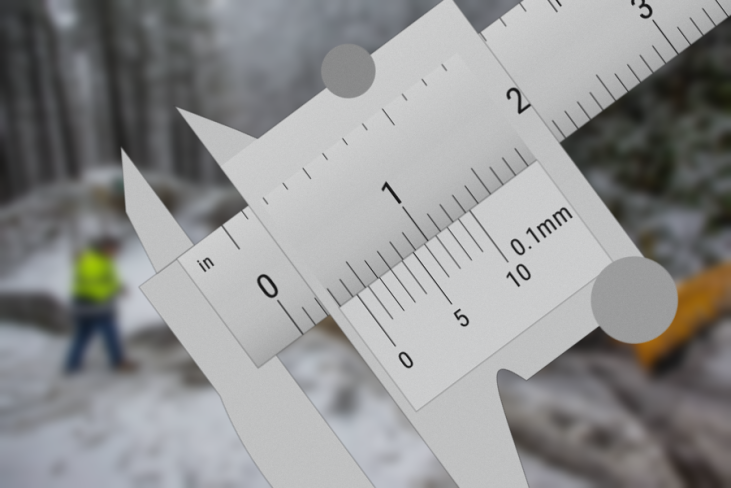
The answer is 4.3 mm
